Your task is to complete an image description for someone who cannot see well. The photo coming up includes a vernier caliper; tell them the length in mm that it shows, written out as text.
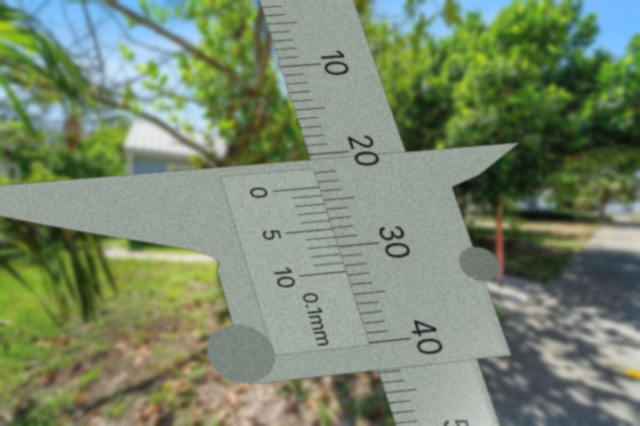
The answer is 23.6 mm
